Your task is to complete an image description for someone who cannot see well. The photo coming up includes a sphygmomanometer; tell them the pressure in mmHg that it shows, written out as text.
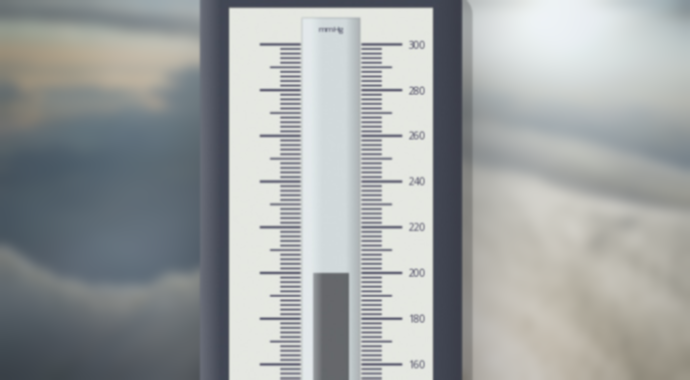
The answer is 200 mmHg
